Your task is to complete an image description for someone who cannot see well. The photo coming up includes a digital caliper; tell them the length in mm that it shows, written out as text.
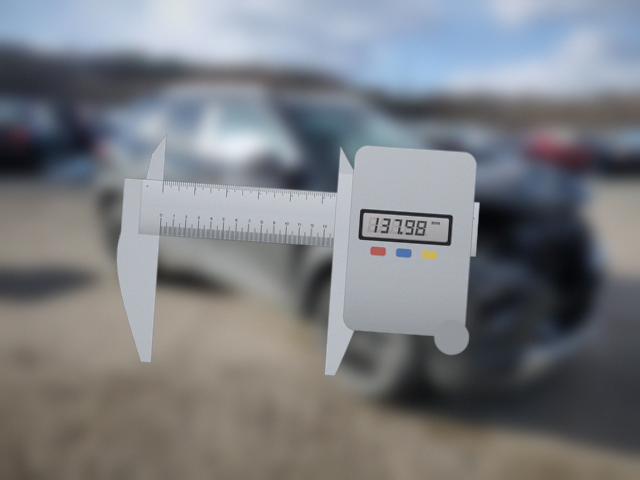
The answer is 137.98 mm
